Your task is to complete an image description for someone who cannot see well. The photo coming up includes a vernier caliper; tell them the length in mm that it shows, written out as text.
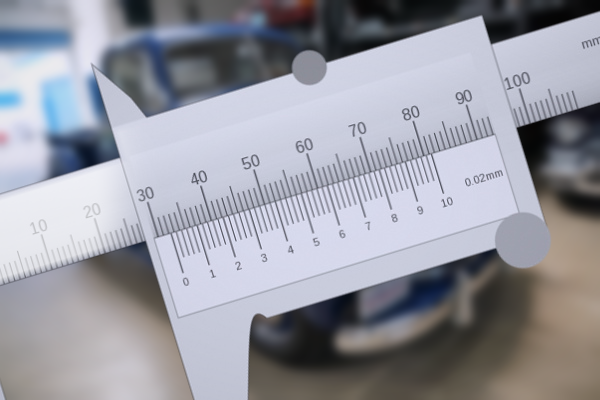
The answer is 32.4 mm
